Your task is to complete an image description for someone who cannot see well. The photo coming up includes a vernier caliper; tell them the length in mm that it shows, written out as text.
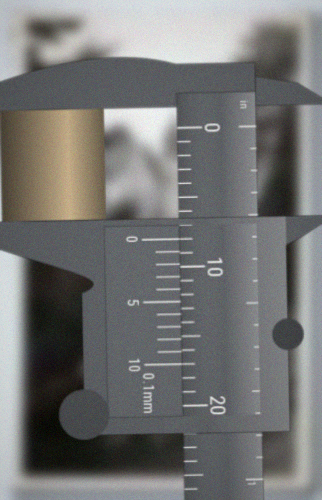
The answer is 8.0 mm
